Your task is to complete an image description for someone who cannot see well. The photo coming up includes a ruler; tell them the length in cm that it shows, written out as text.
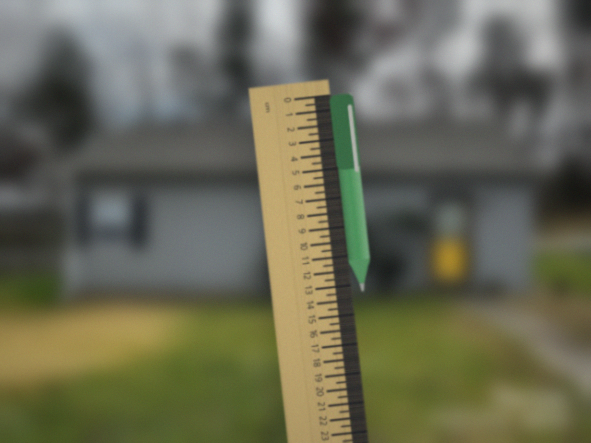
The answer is 13.5 cm
